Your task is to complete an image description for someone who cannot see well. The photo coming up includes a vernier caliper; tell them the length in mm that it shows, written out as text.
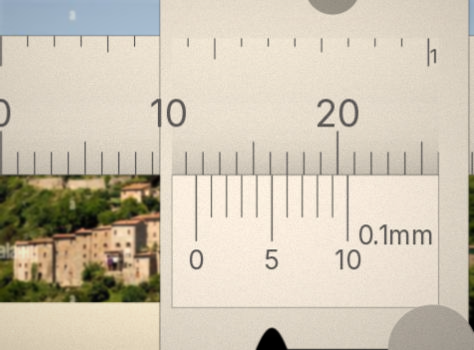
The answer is 11.6 mm
